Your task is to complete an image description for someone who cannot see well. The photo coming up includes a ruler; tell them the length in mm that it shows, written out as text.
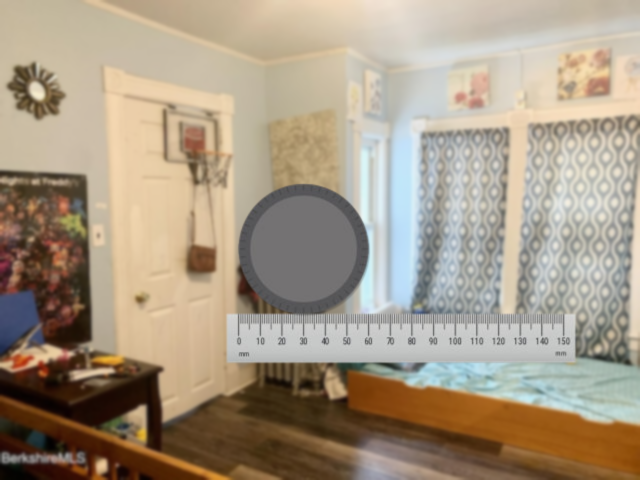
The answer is 60 mm
